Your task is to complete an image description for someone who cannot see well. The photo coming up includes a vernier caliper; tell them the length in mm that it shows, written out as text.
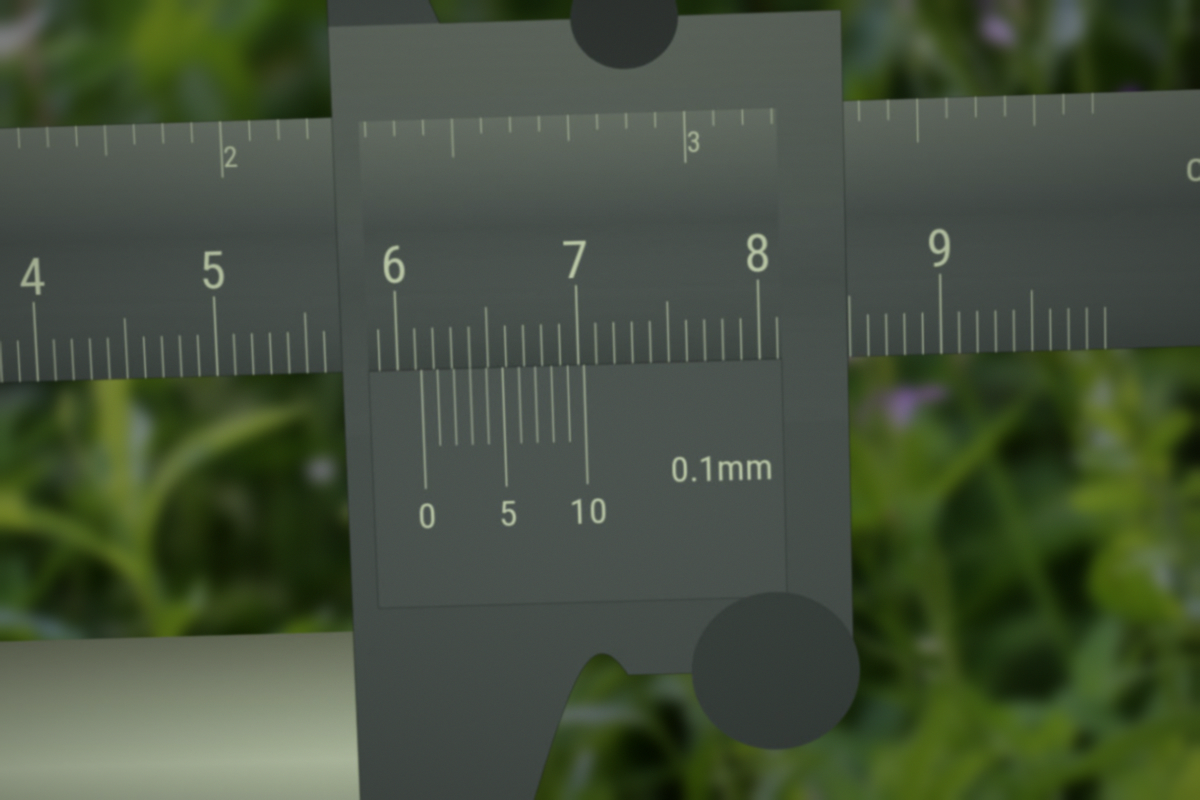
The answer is 61.3 mm
